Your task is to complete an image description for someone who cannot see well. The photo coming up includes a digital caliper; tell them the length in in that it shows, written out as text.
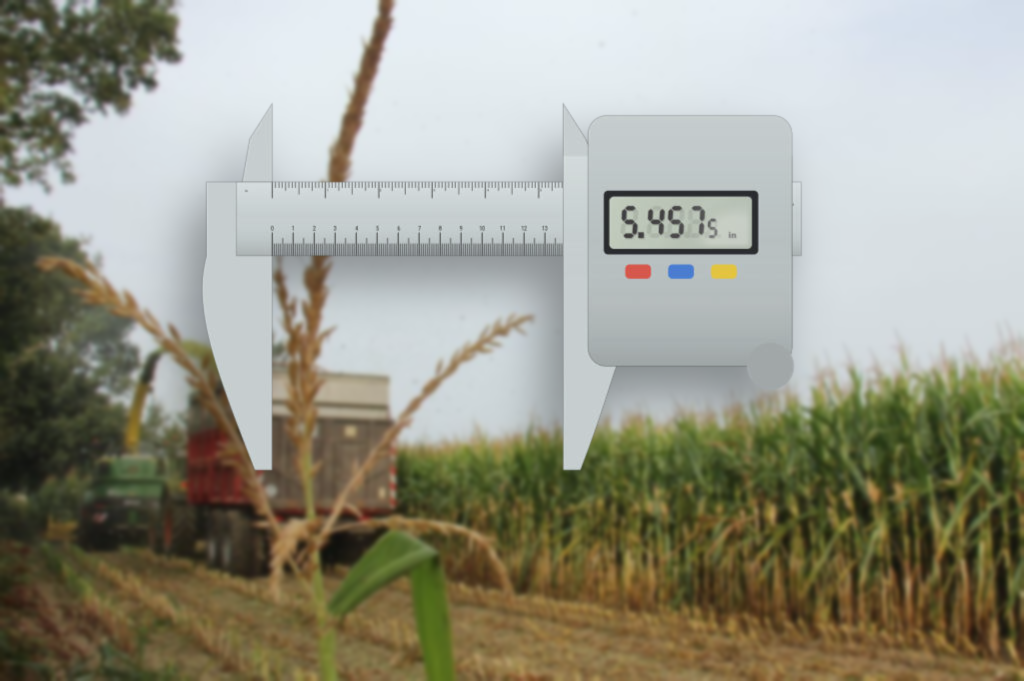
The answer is 5.4575 in
